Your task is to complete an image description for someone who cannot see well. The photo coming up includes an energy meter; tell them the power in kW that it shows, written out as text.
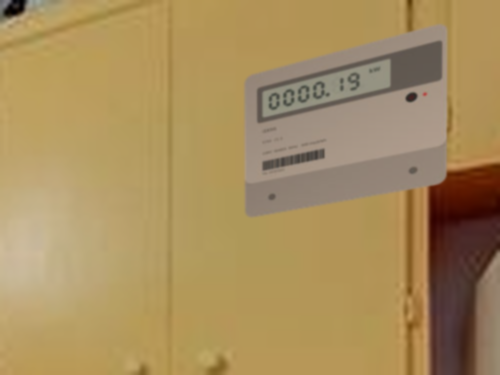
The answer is 0.19 kW
